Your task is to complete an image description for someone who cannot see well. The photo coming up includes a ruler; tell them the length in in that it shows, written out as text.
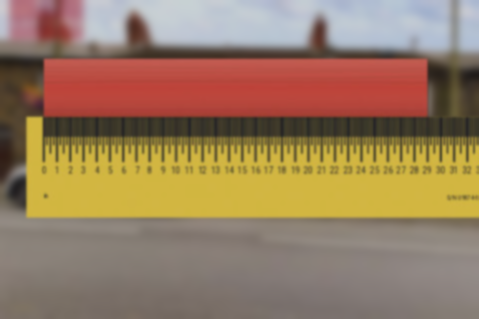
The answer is 29 in
